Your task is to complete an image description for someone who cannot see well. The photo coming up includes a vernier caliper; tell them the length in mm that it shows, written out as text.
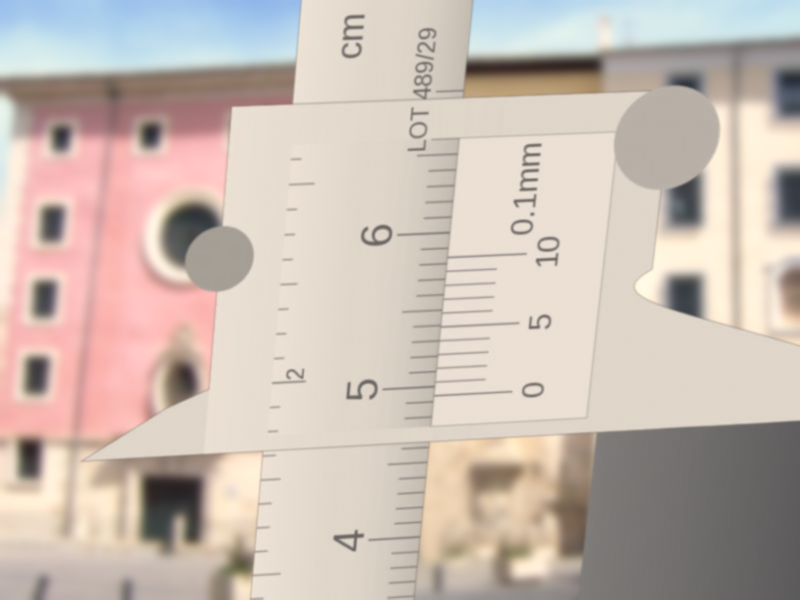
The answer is 49.4 mm
